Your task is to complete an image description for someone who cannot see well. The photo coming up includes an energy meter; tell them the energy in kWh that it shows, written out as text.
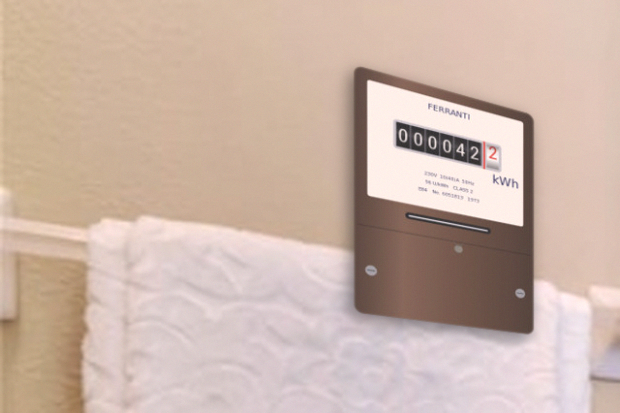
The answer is 42.2 kWh
